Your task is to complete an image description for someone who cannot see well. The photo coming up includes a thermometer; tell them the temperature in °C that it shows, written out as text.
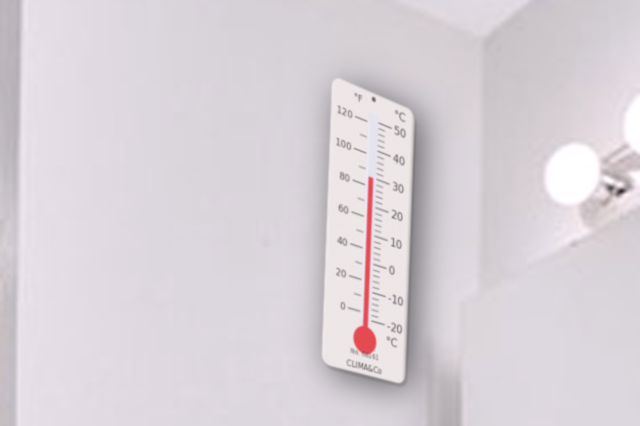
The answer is 30 °C
